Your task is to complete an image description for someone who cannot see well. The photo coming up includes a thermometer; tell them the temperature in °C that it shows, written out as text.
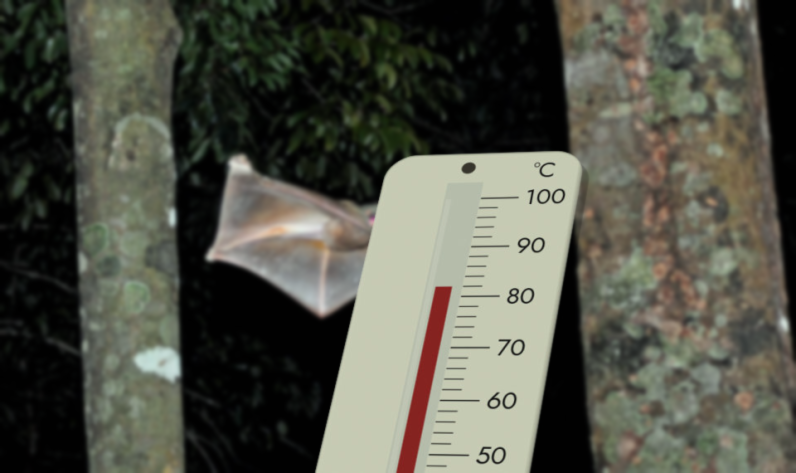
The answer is 82 °C
